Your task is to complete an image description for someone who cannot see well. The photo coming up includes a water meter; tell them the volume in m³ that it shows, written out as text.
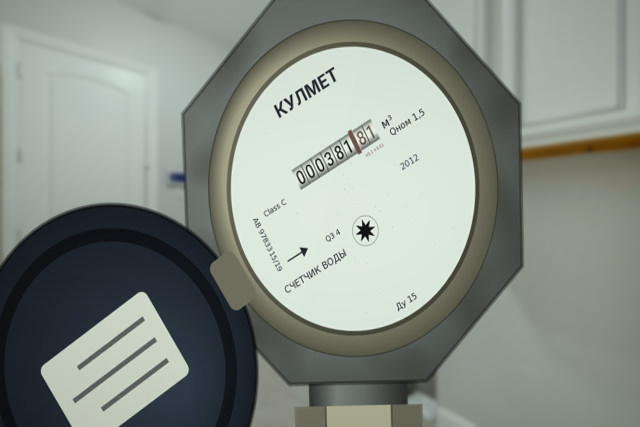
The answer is 381.81 m³
